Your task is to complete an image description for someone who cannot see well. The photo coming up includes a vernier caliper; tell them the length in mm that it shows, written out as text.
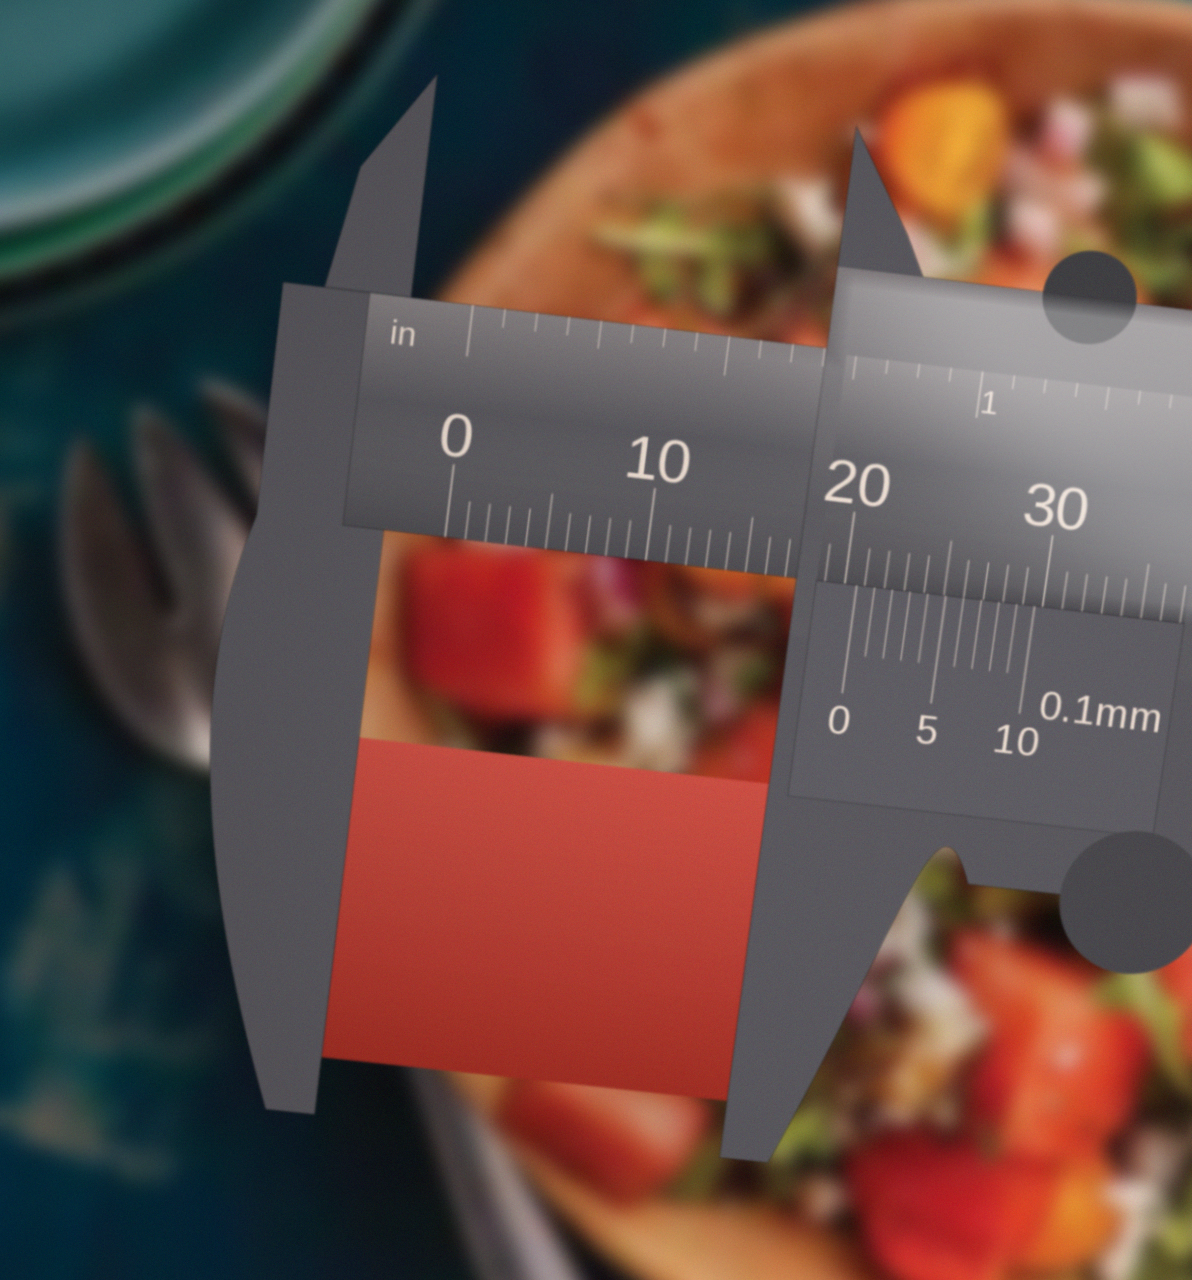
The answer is 20.6 mm
